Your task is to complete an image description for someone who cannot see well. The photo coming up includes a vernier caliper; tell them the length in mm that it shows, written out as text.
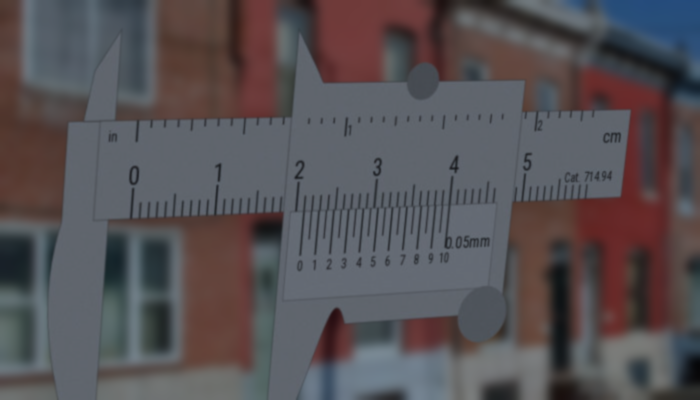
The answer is 21.0 mm
